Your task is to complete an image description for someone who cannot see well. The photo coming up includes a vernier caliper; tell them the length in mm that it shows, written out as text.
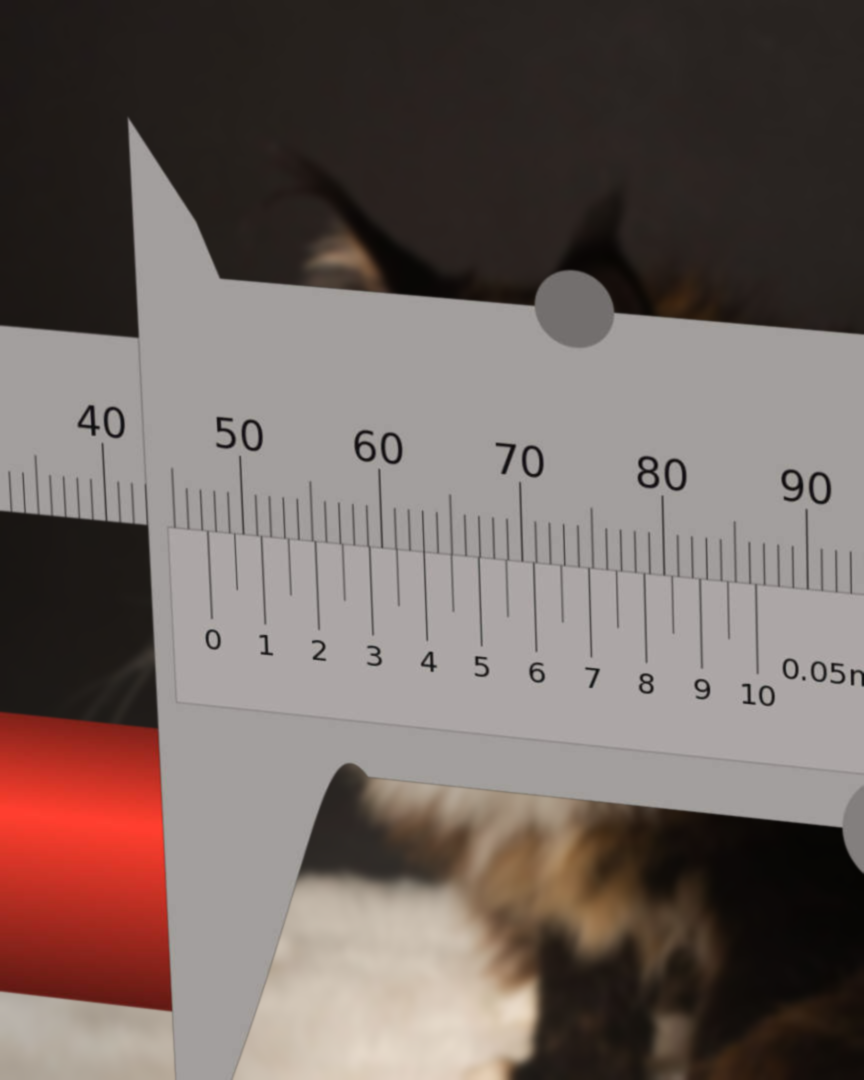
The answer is 47.4 mm
